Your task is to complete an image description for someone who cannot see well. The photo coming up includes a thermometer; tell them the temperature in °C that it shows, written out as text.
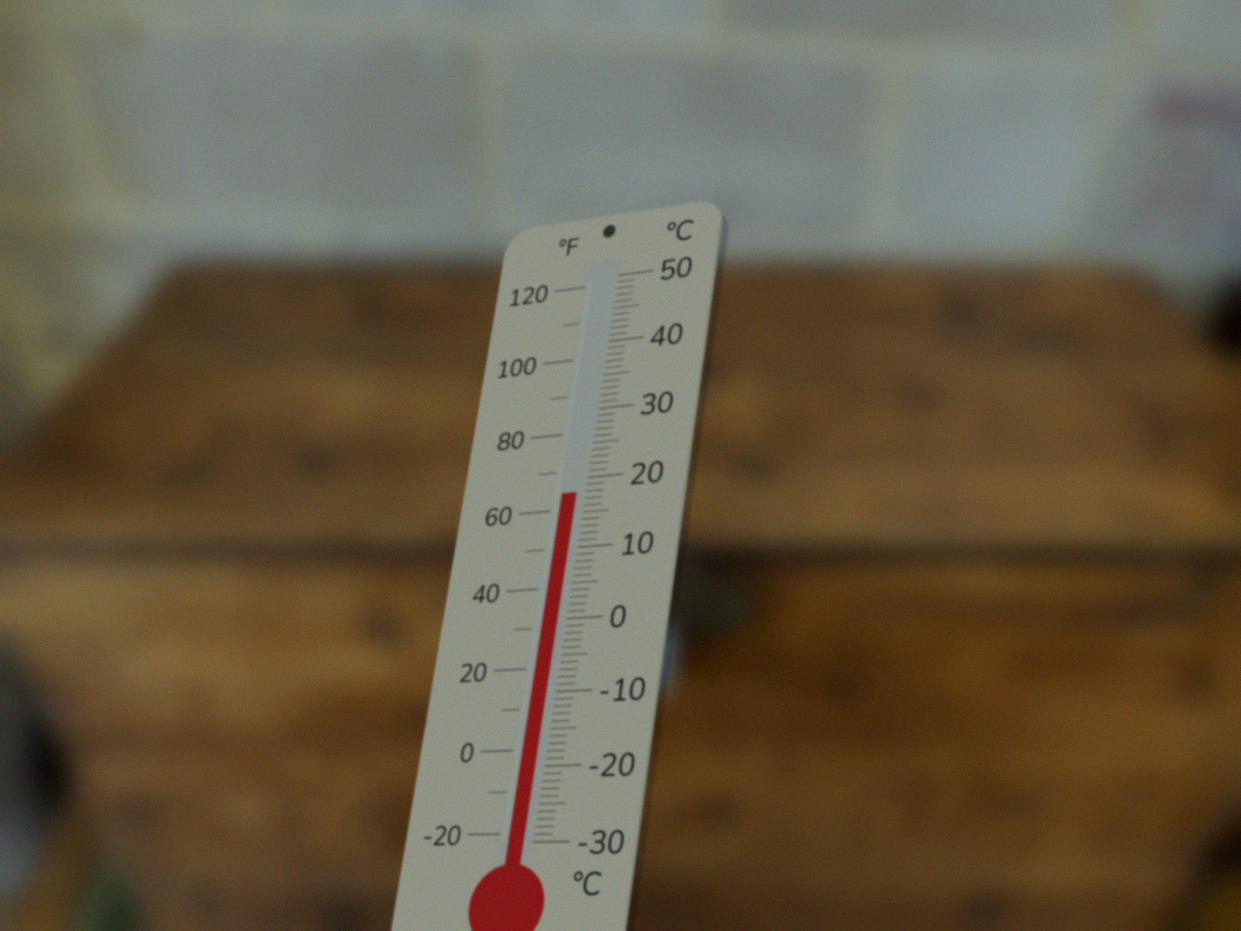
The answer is 18 °C
